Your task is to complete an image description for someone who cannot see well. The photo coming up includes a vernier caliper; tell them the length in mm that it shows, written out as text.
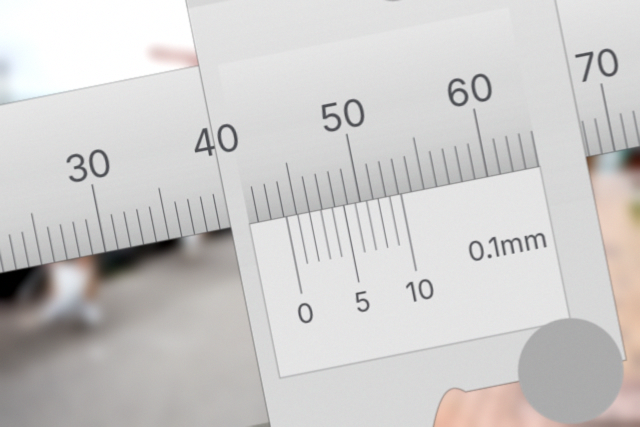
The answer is 44.2 mm
